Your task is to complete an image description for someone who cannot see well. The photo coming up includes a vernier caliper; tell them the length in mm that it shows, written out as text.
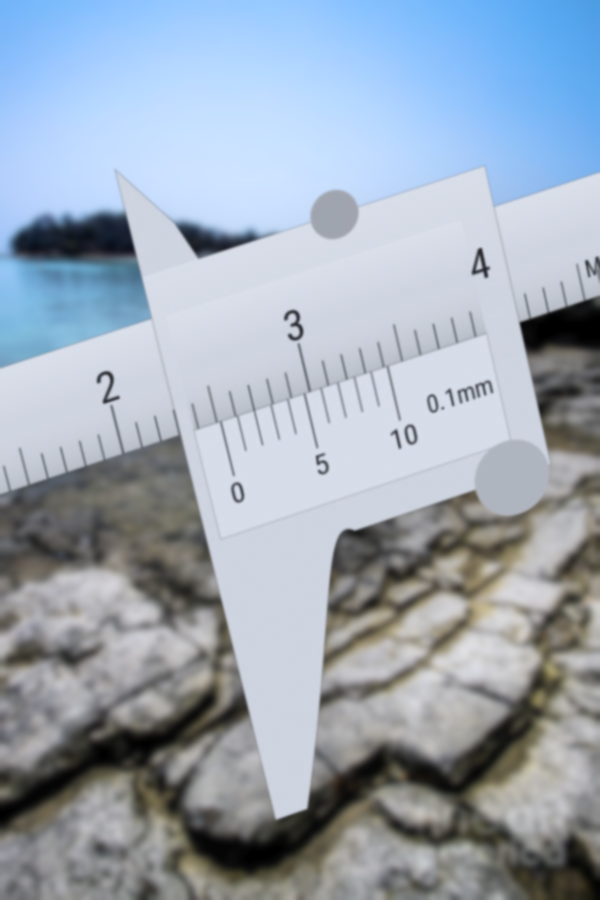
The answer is 25.2 mm
